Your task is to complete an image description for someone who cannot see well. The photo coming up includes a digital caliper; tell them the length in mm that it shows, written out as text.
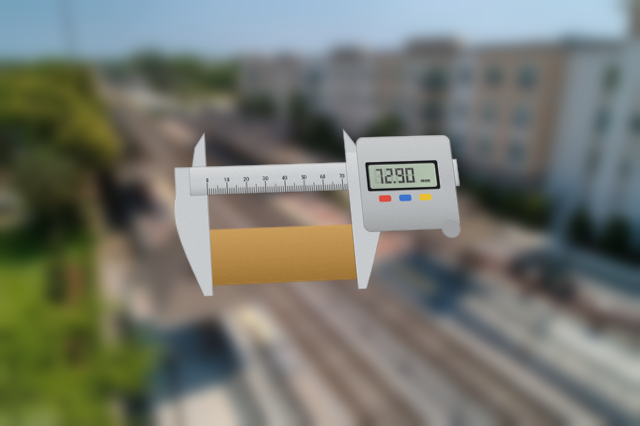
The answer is 72.90 mm
